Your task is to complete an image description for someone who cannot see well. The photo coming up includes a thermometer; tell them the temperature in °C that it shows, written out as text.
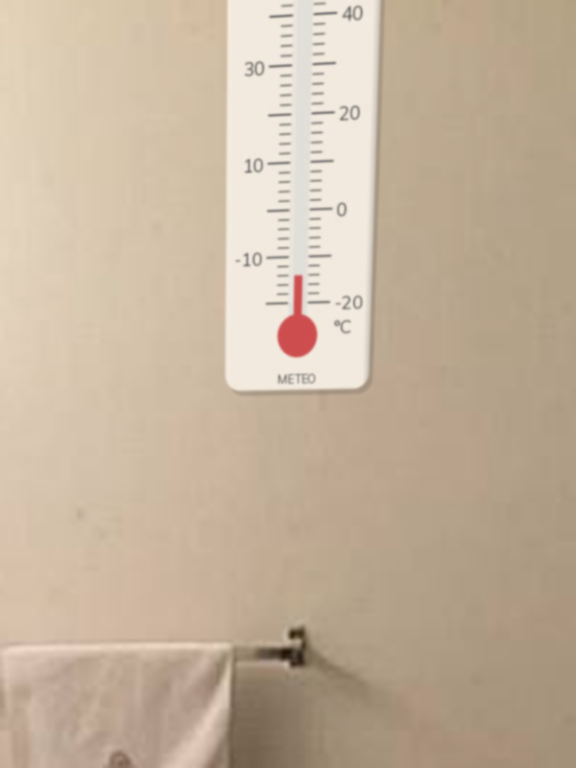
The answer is -14 °C
